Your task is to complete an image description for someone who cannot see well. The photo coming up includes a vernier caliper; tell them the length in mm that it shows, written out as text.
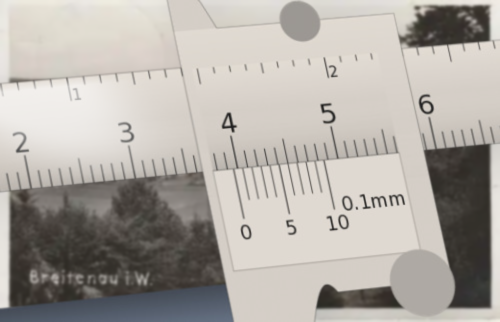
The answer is 39.6 mm
